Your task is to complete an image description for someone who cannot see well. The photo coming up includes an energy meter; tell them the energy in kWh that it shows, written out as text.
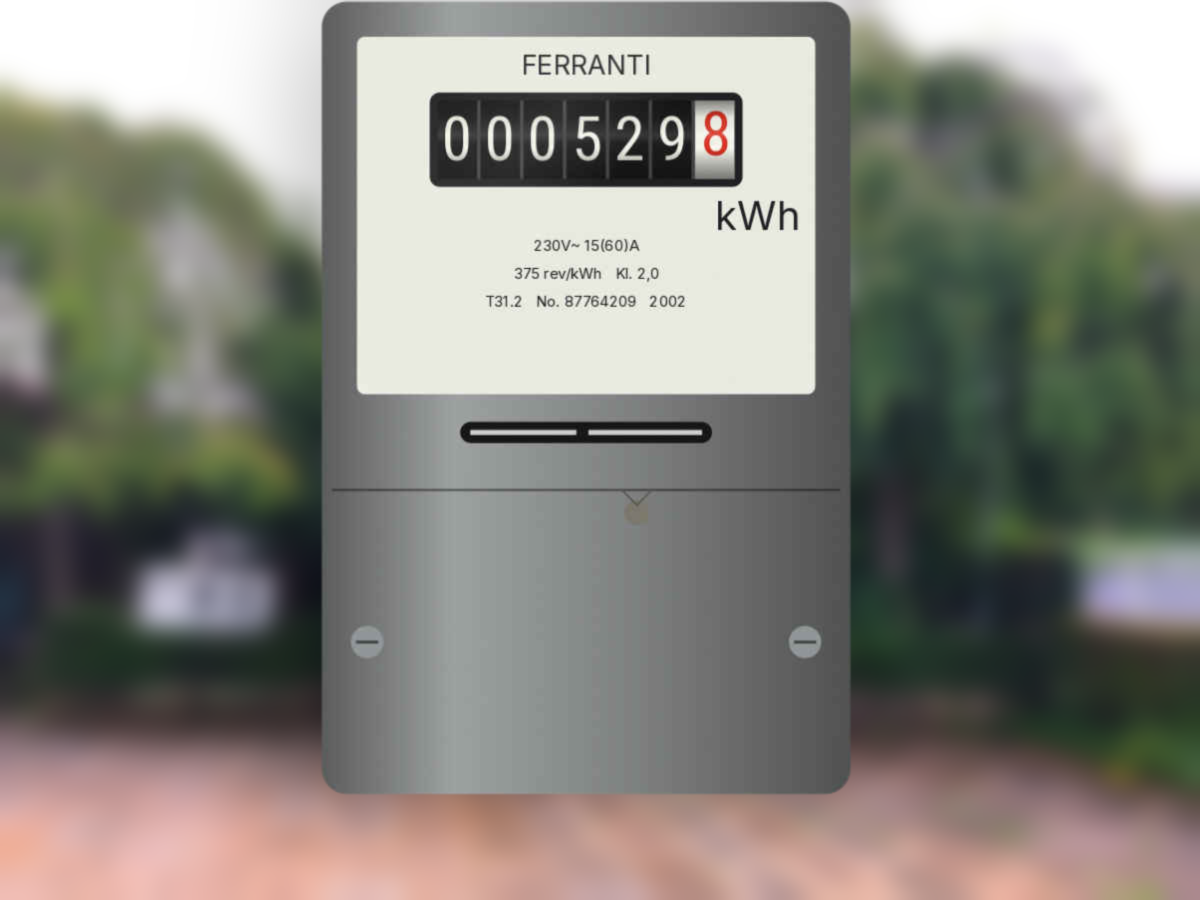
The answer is 529.8 kWh
